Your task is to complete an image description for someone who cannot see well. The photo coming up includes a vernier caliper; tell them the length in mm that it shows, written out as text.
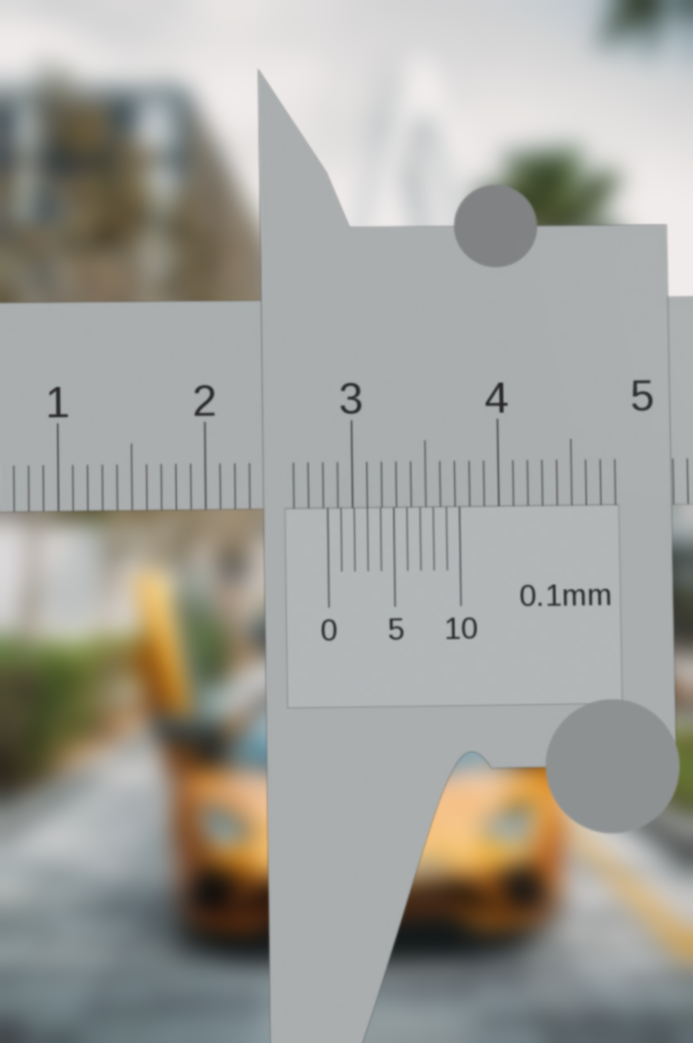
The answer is 28.3 mm
